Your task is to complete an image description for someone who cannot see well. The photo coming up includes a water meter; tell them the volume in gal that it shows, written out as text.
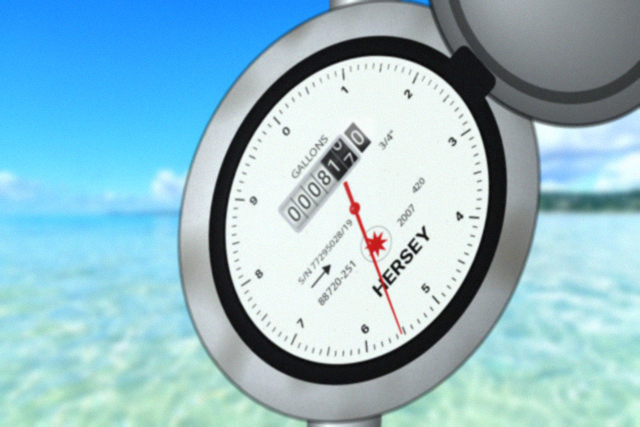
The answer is 8165.5 gal
